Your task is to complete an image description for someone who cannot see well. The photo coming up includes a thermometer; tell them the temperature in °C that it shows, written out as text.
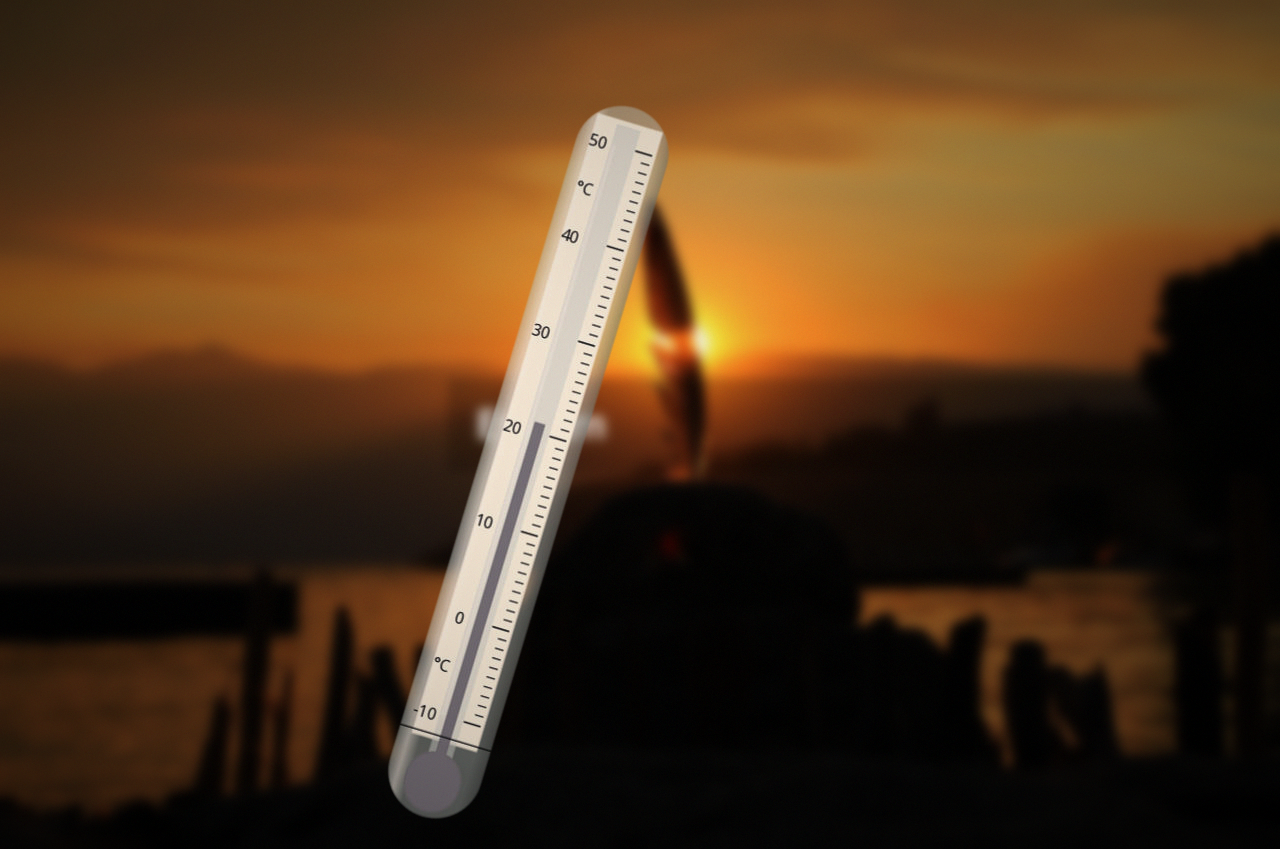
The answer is 21 °C
